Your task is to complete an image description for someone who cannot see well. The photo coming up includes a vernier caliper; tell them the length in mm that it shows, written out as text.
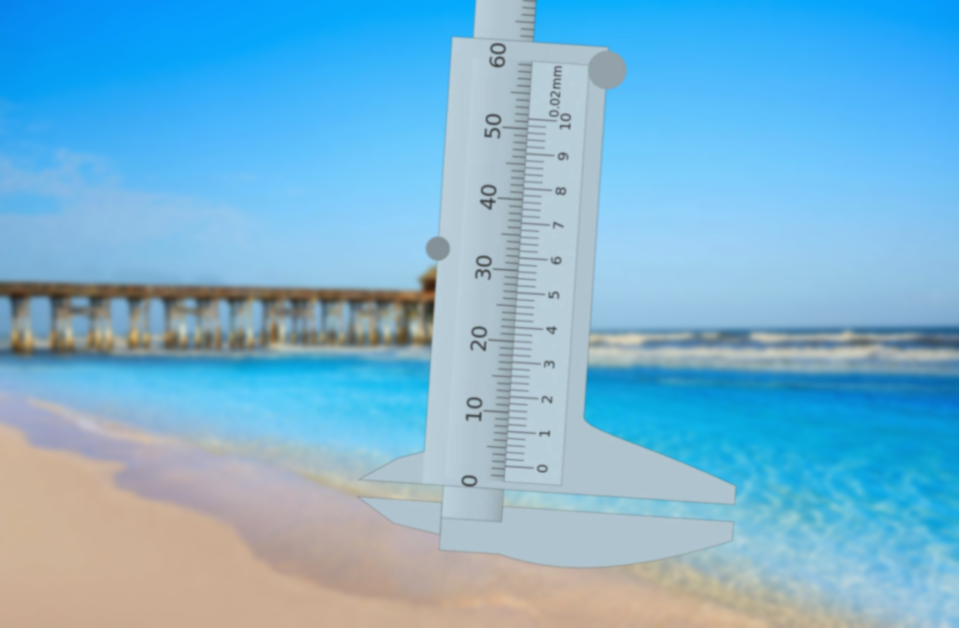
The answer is 2.4 mm
